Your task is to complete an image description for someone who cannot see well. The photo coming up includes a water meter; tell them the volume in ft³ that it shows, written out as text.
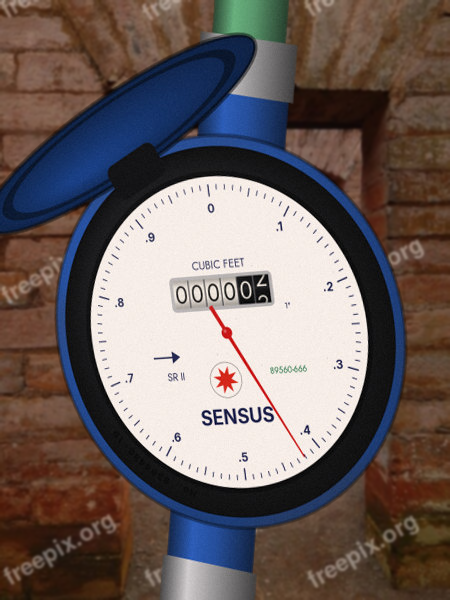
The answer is 2.42 ft³
